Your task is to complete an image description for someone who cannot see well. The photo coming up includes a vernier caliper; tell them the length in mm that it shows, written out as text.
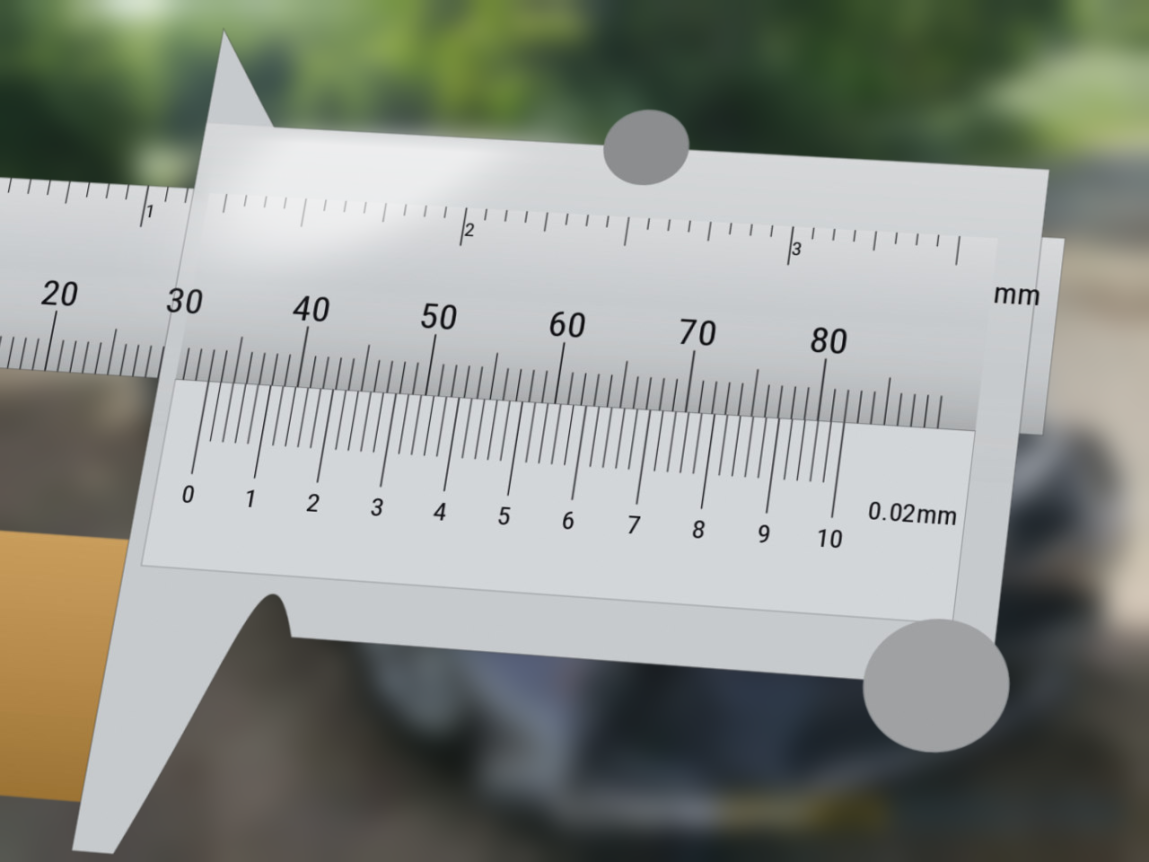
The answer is 33.0 mm
